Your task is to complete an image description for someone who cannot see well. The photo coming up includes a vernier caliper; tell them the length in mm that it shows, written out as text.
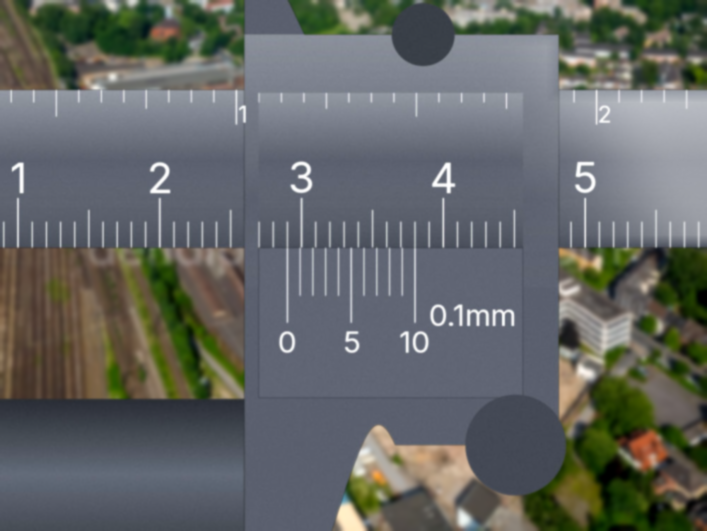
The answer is 29.0 mm
